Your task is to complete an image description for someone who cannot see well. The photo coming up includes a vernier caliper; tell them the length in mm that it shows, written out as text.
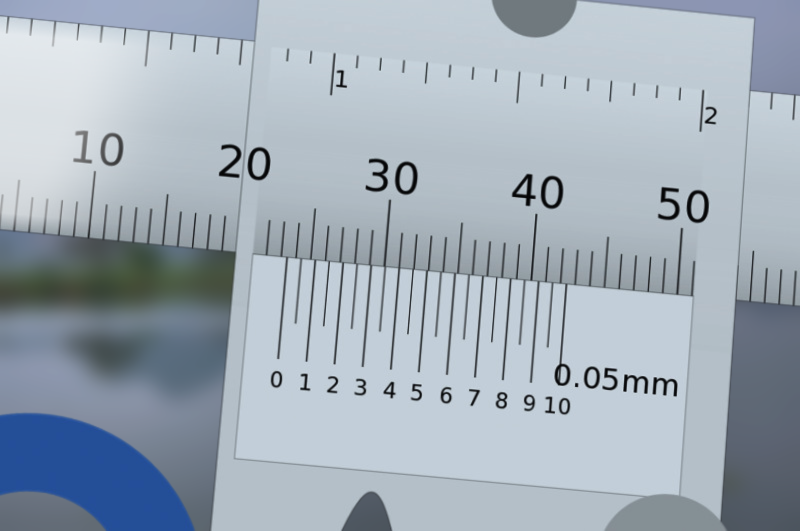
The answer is 23.4 mm
